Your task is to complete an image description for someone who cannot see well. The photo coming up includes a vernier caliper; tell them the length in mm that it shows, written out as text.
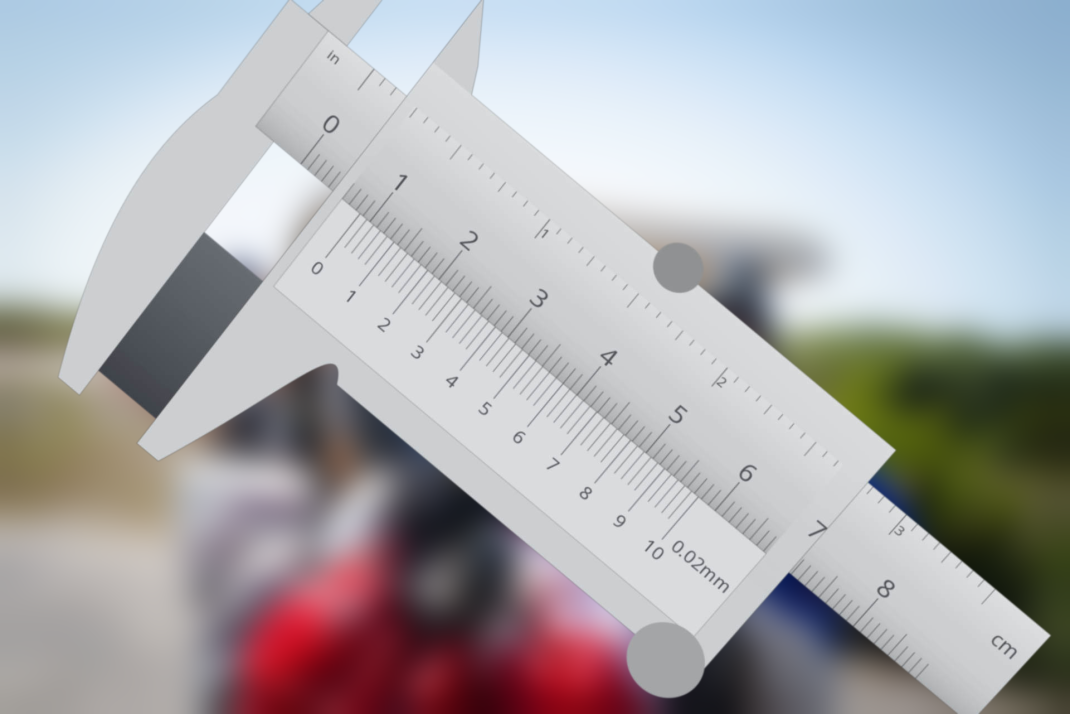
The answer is 8.6 mm
